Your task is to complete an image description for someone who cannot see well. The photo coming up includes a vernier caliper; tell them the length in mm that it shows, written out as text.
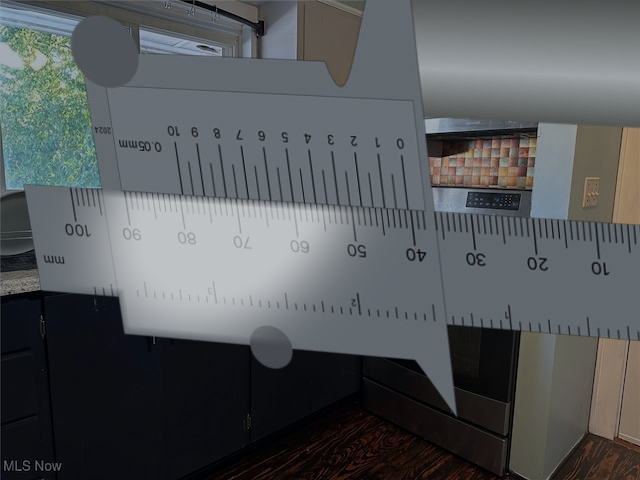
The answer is 40.5 mm
